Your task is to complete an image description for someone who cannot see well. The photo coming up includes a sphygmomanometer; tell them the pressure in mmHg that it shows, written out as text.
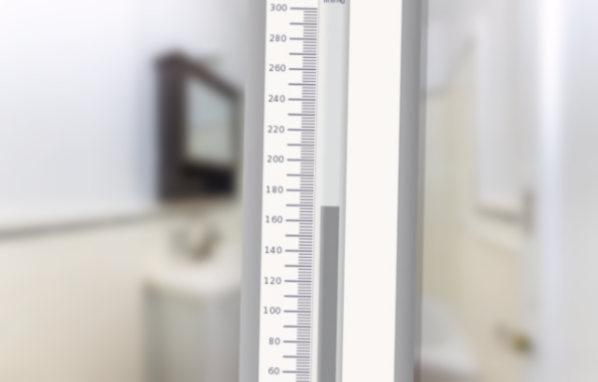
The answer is 170 mmHg
